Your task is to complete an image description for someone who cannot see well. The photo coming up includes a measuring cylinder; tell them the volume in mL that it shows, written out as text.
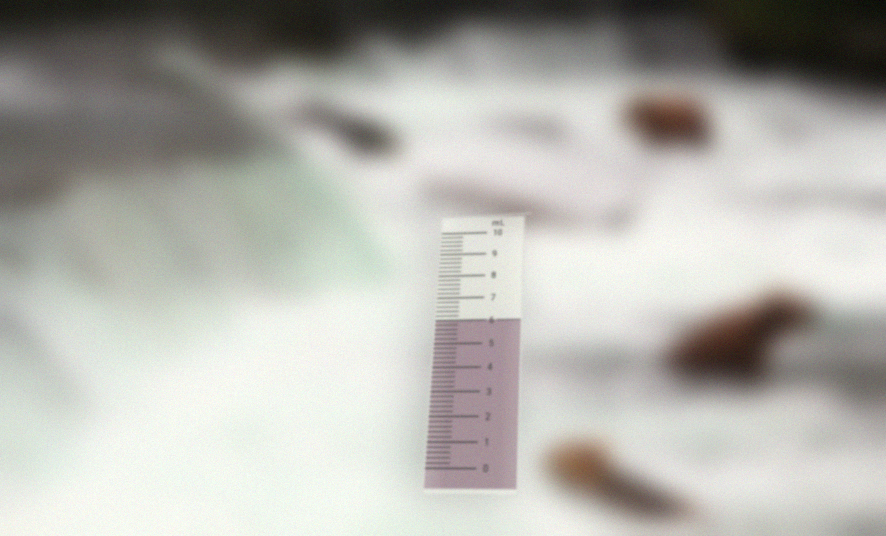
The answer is 6 mL
